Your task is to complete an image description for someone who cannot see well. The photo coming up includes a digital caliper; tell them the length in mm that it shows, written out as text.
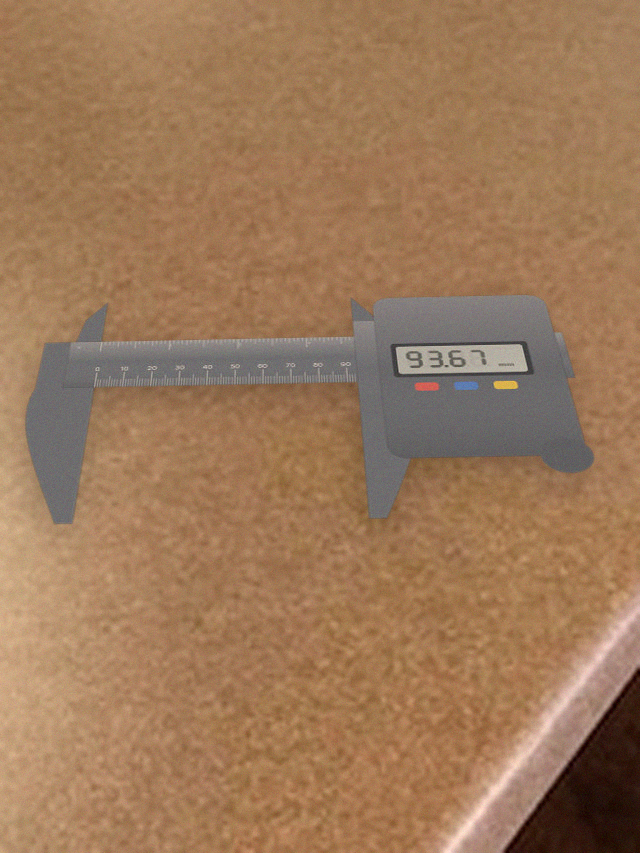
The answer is 93.67 mm
